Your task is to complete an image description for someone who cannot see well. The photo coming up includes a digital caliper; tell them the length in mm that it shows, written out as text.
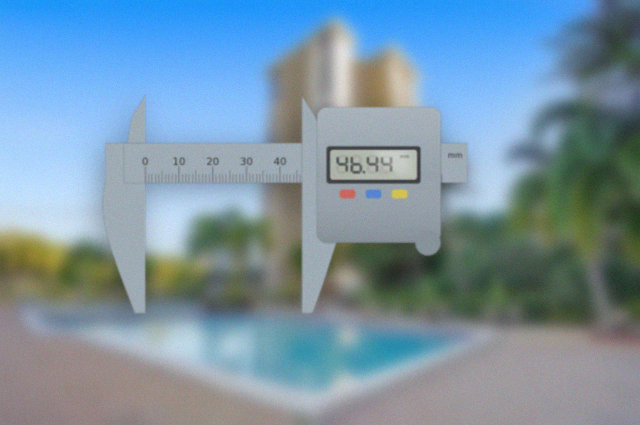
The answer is 46.44 mm
